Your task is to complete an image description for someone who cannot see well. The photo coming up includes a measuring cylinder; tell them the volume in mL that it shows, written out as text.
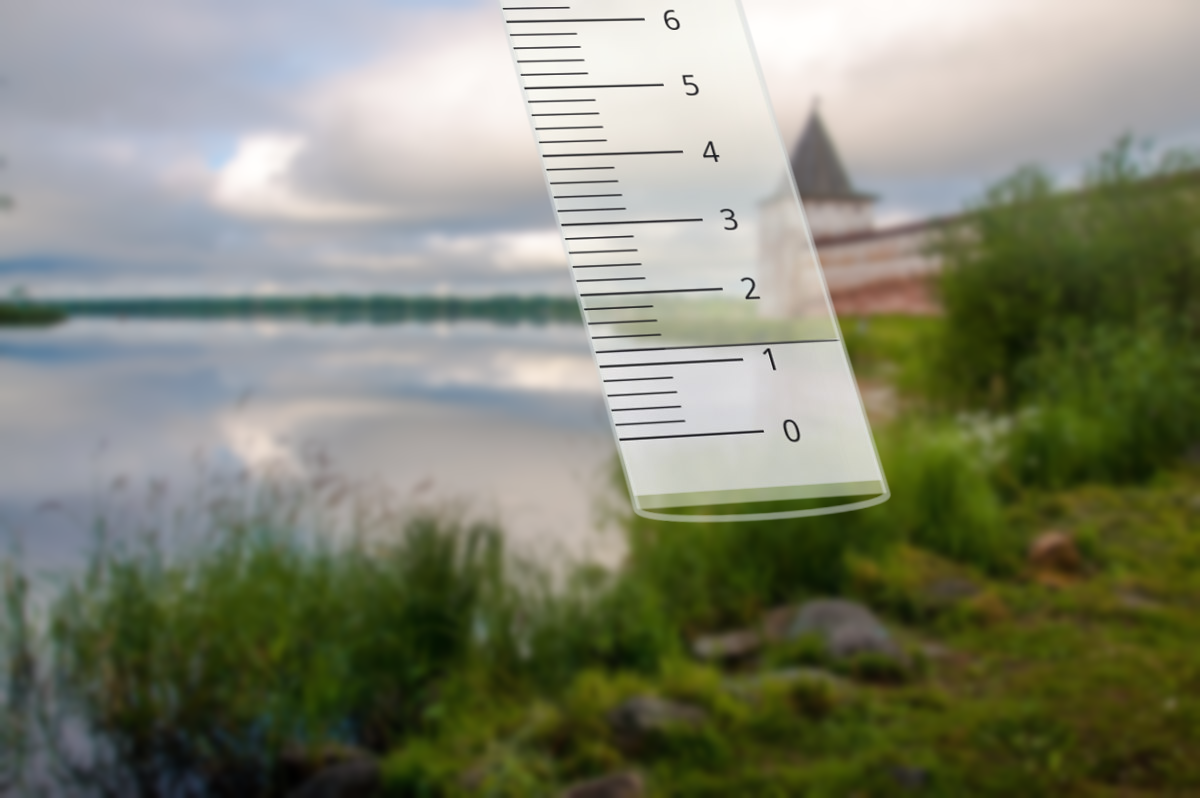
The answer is 1.2 mL
